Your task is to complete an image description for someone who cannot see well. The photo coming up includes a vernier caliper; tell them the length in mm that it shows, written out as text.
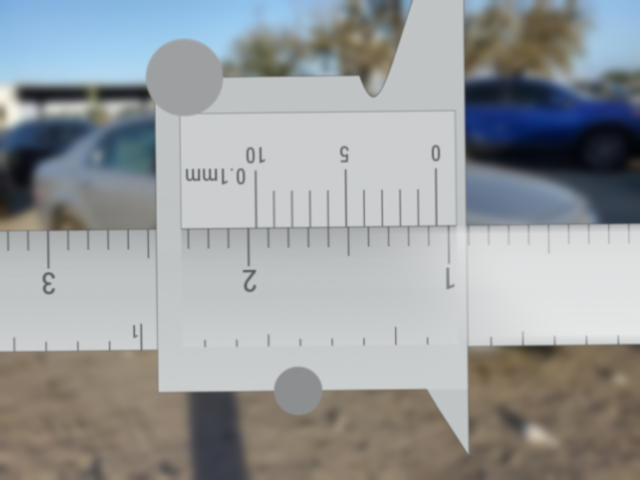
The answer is 10.6 mm
